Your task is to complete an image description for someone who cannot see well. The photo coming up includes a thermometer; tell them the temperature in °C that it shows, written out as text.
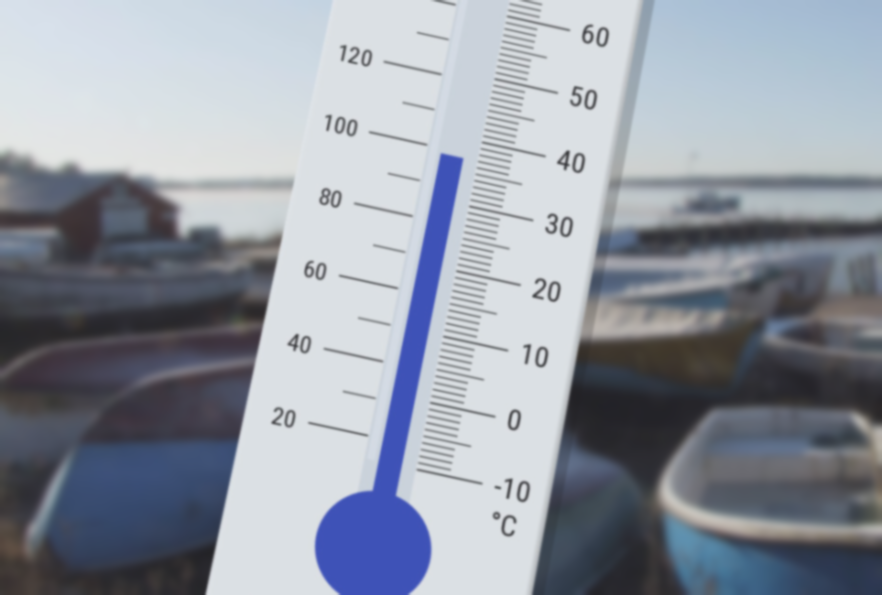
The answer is 37 °C
